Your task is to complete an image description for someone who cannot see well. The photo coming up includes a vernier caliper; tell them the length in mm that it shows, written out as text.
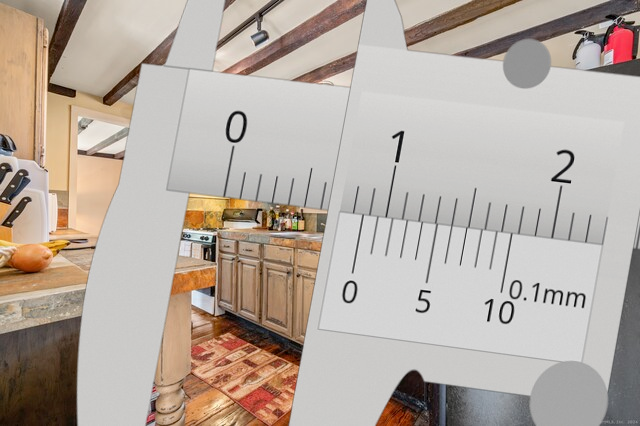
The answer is 8.6 mm
